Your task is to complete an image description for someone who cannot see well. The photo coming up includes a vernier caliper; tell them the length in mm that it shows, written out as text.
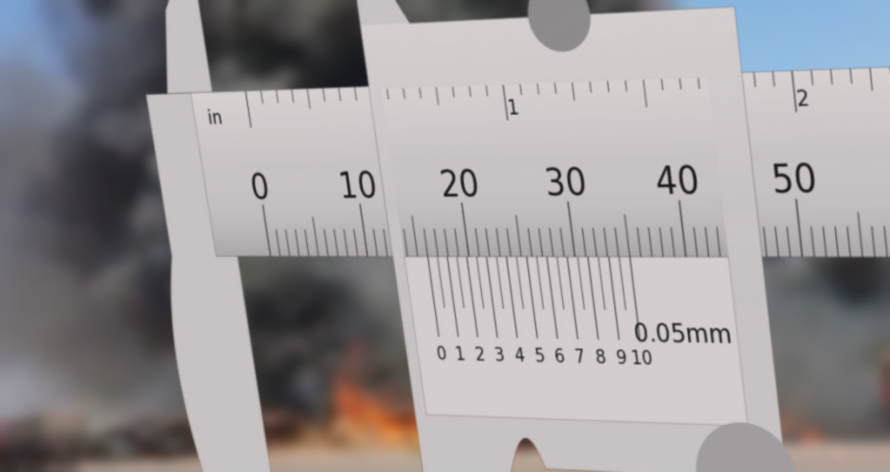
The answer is 16.0 mm
